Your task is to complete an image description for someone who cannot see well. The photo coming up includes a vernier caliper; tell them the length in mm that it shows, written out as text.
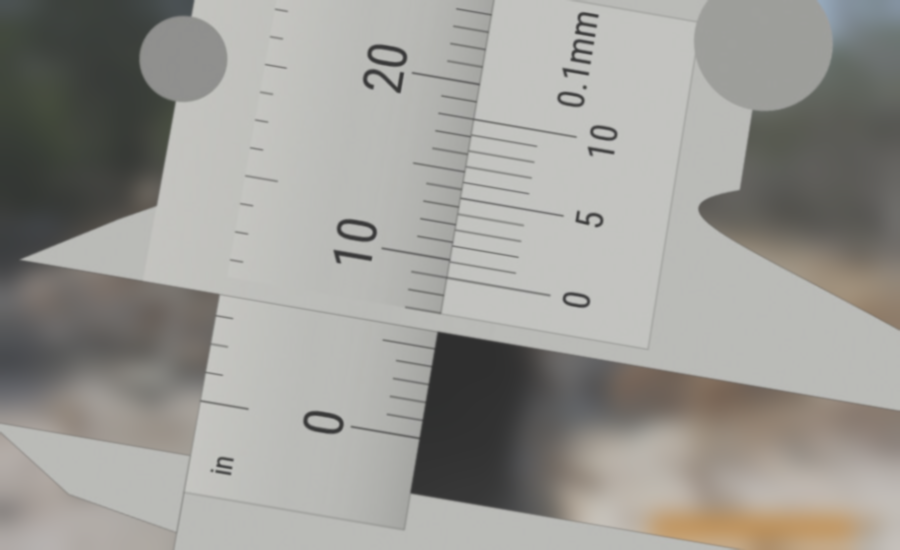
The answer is 9.0 mm
